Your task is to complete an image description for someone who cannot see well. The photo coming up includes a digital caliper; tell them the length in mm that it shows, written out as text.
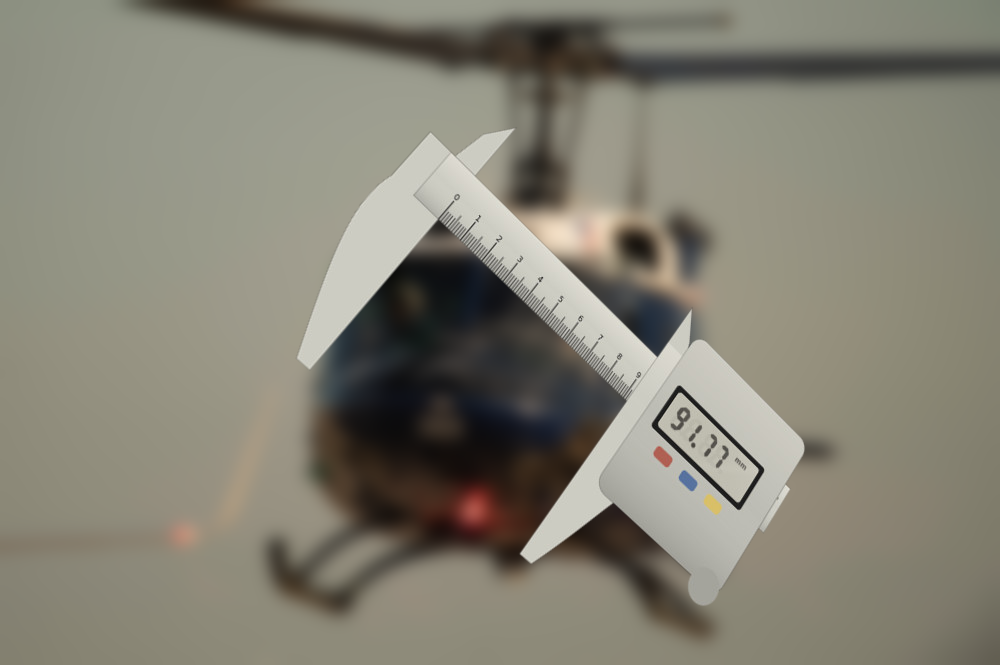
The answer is 91.77 mm
